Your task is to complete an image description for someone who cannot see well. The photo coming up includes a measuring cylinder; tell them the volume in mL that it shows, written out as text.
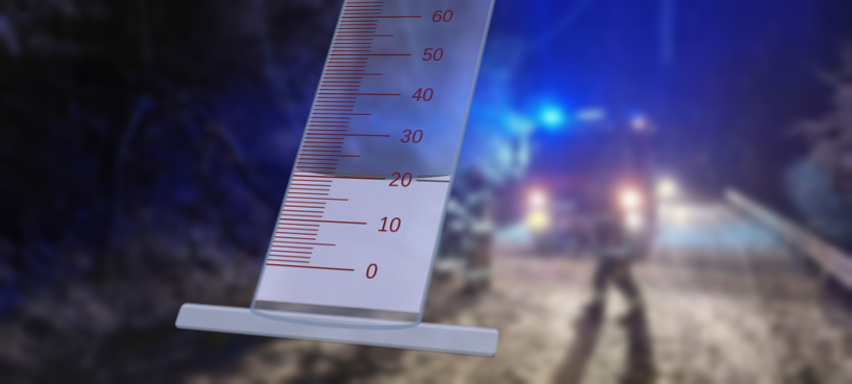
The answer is 20 mL
